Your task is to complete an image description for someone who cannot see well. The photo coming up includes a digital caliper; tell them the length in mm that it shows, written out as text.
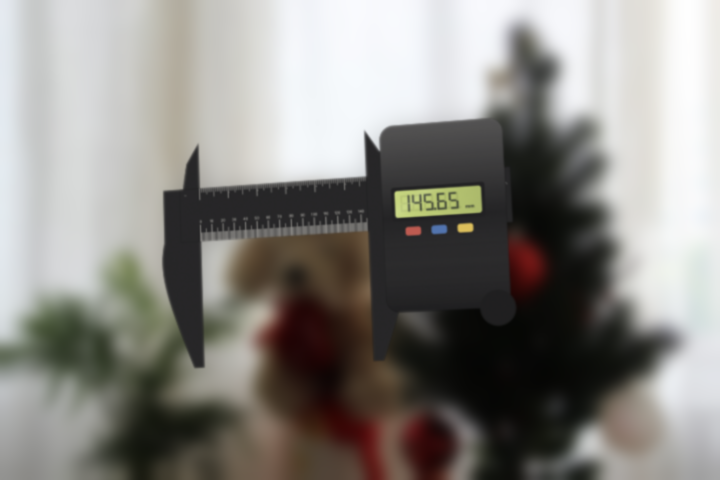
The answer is 145.65 mm
